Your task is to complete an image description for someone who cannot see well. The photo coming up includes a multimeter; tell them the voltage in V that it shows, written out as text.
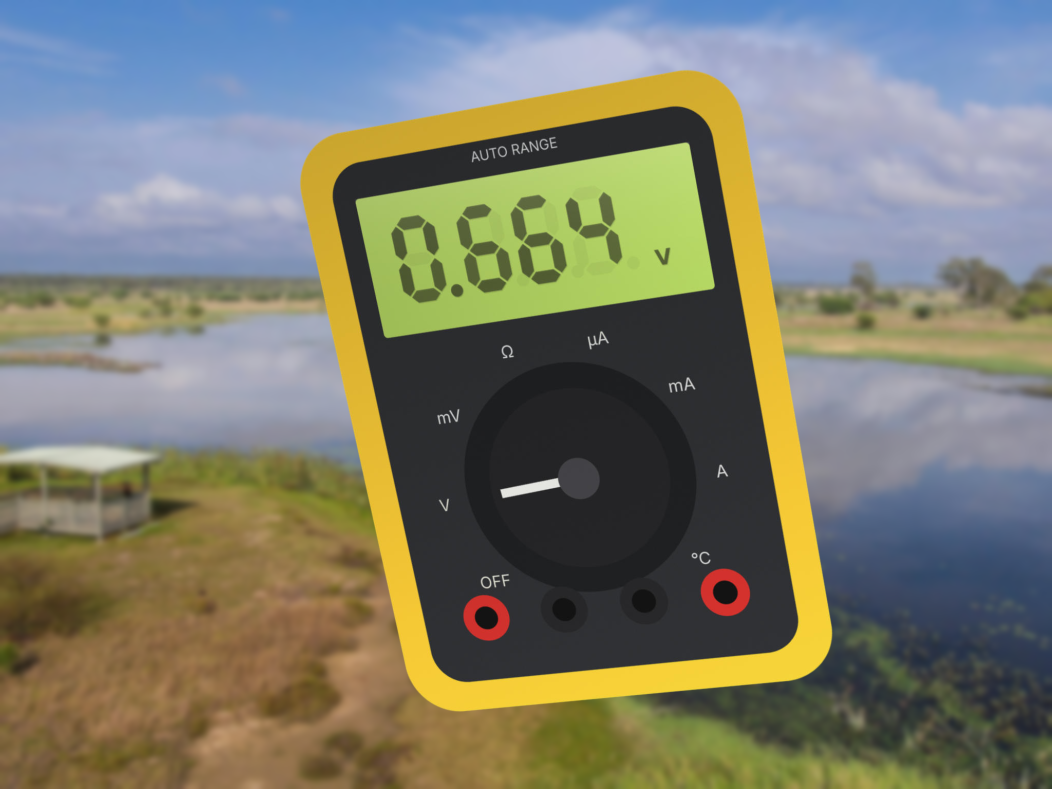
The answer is 0.664 V
